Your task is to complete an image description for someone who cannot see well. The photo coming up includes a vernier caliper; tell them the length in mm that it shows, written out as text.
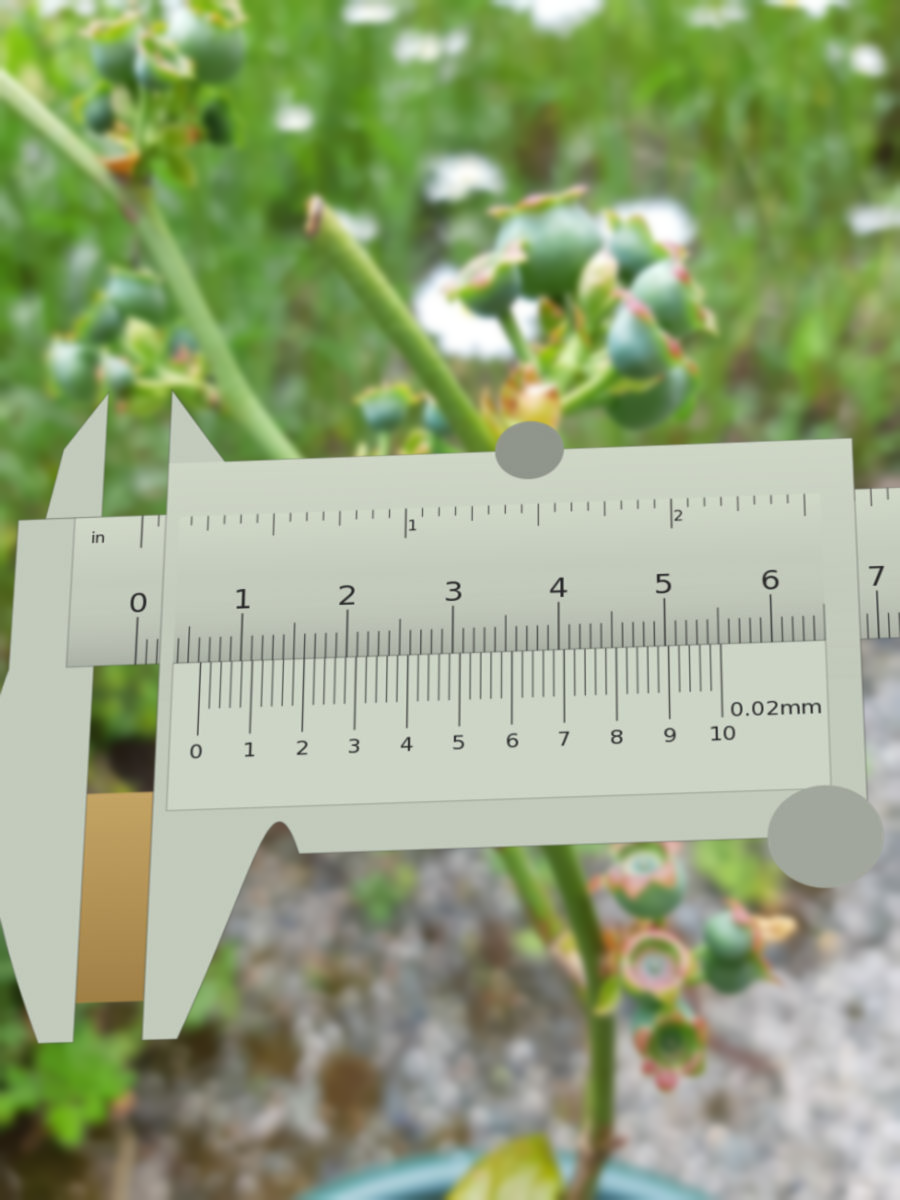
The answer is 6.2 mm
